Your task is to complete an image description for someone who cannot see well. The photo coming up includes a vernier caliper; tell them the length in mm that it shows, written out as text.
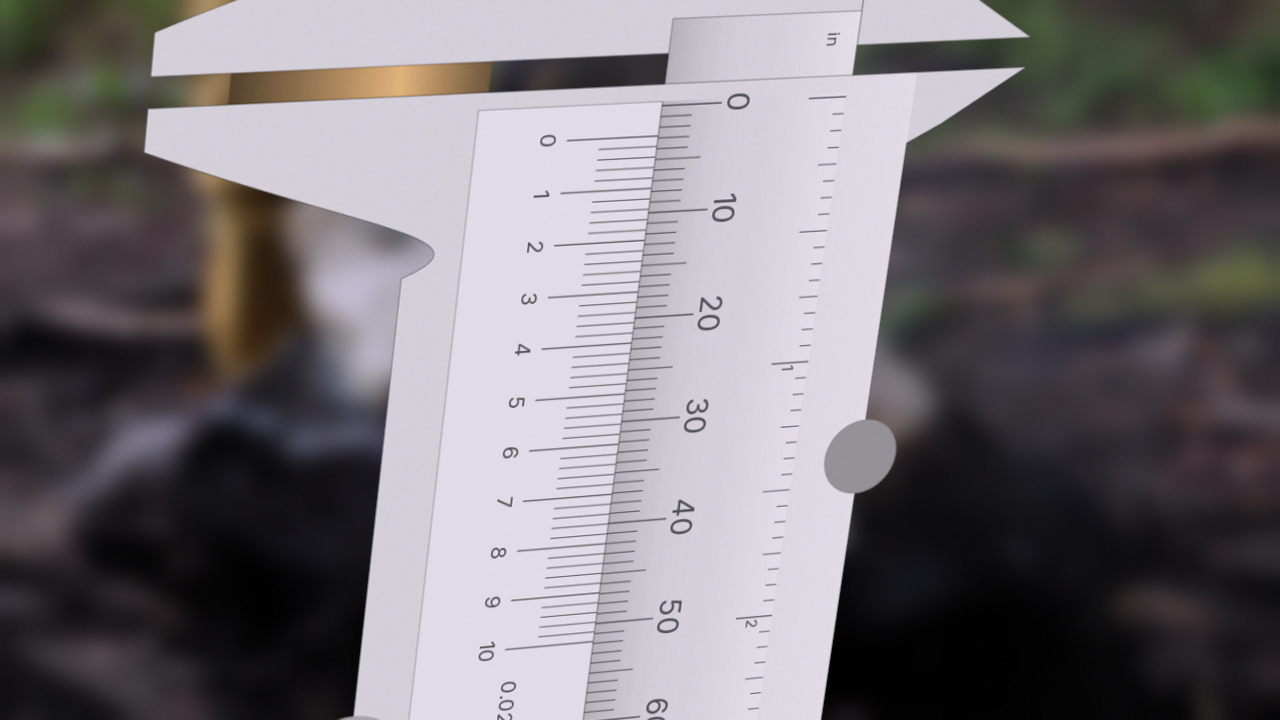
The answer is 2.8 mm
